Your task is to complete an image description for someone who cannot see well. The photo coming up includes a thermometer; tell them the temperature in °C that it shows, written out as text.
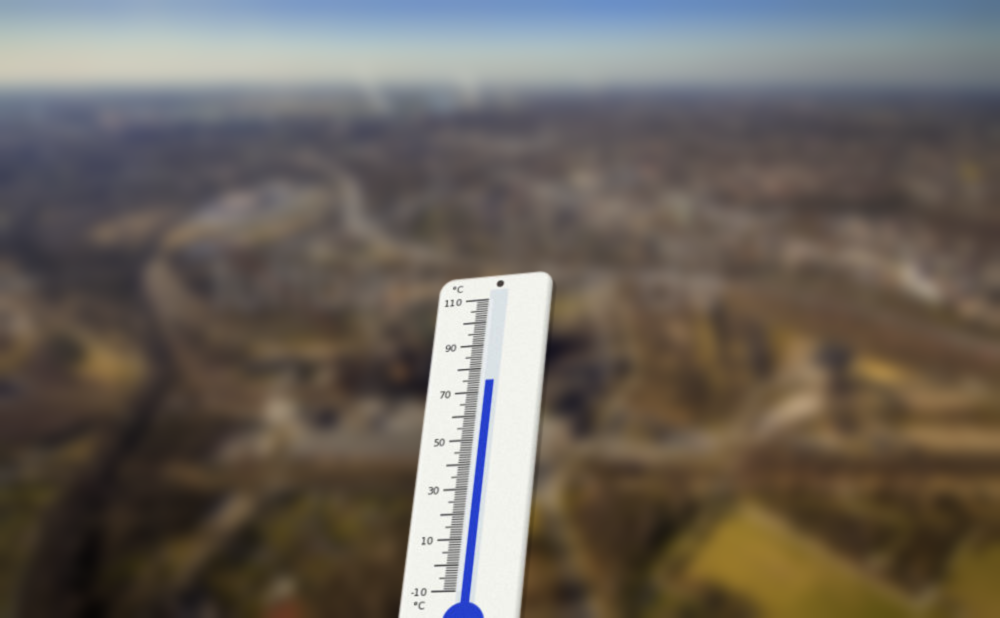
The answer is 75 °C
